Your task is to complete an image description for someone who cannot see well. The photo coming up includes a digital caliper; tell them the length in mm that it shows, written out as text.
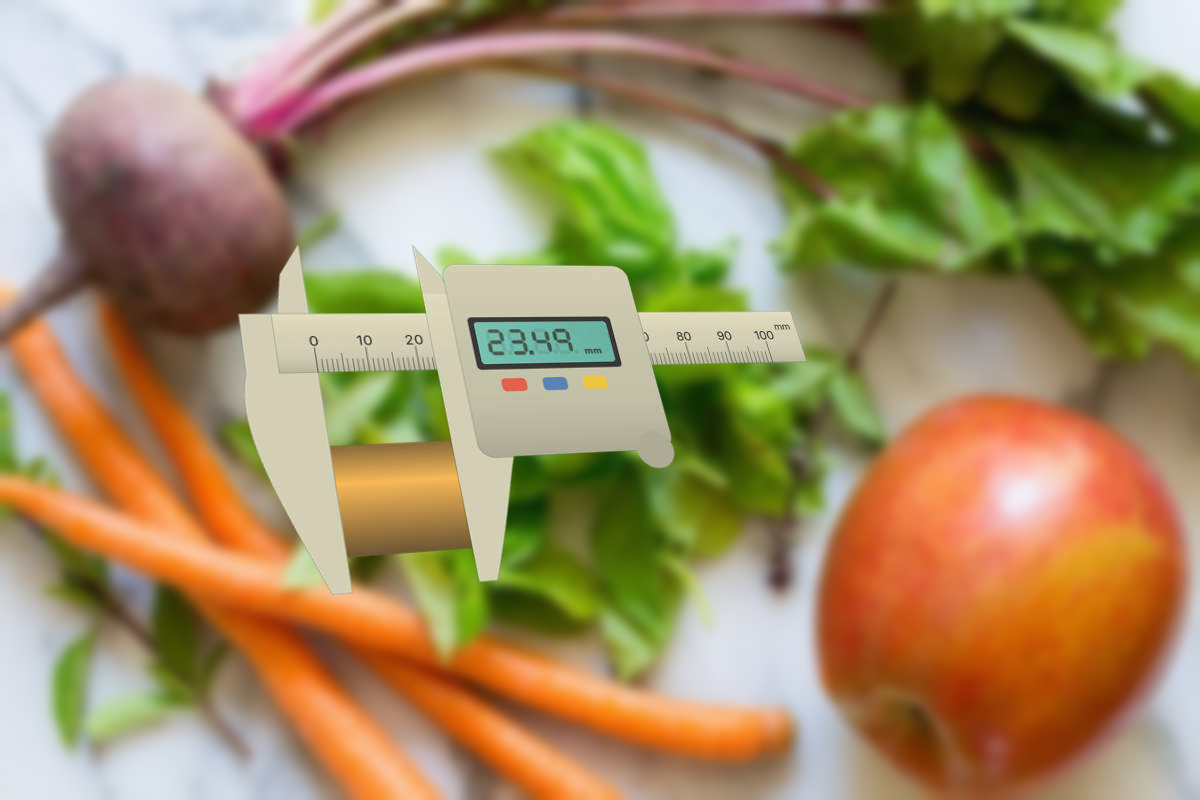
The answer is 23.49 mm
